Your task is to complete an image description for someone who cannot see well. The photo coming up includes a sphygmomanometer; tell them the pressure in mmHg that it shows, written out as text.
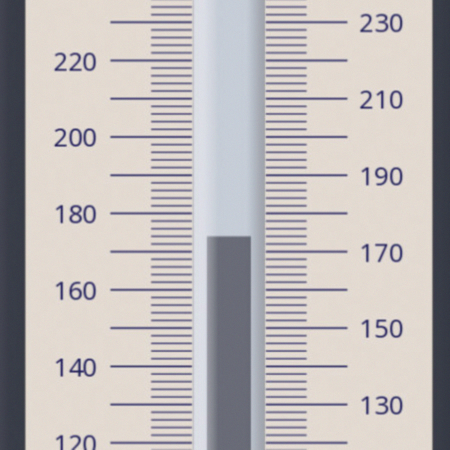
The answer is 174 mmHg
